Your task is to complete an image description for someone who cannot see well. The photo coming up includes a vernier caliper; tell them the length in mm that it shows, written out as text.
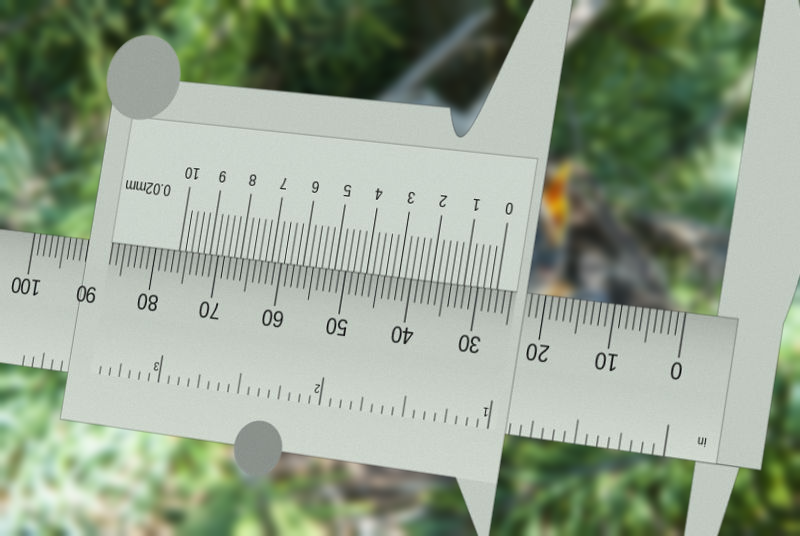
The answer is 27.2 mm
